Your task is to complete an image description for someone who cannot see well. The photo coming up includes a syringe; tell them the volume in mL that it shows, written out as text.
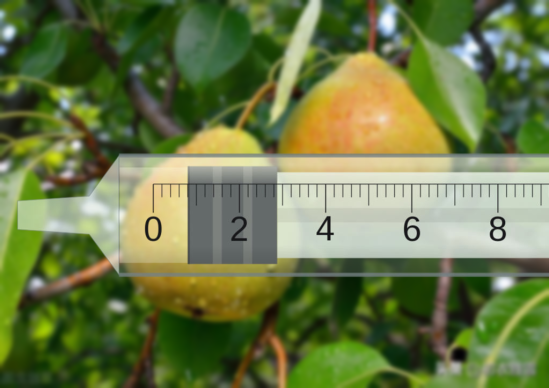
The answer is 0.8 mL
